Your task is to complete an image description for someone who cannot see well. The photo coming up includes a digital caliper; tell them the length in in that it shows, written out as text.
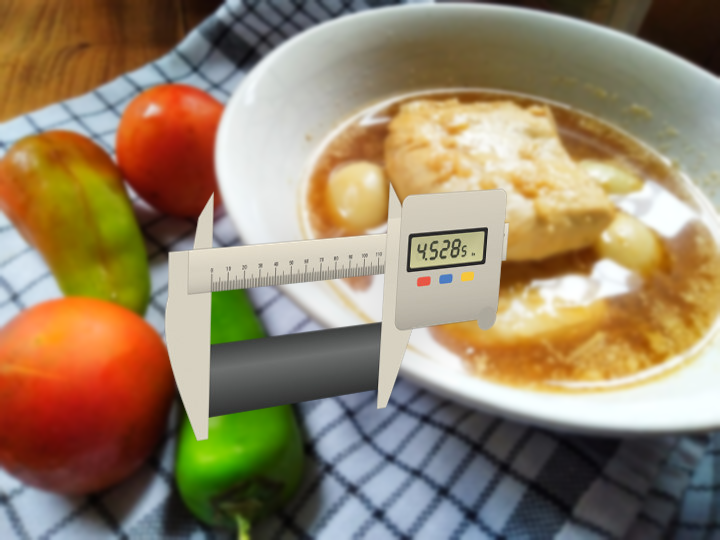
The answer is 4.5285 in
